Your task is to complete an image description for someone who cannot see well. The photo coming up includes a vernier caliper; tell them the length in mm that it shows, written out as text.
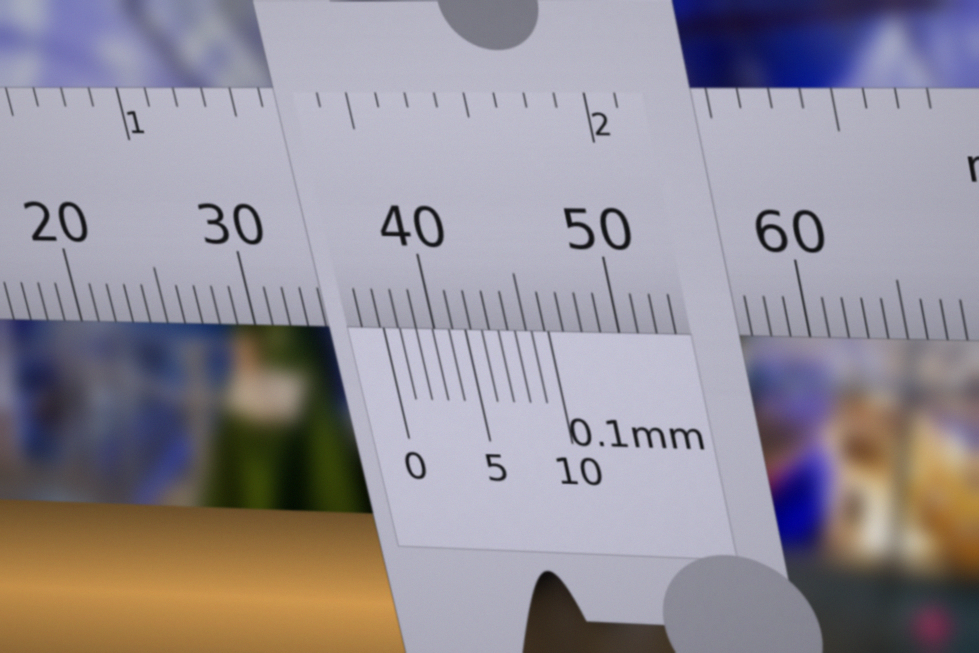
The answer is 37.2 mm
